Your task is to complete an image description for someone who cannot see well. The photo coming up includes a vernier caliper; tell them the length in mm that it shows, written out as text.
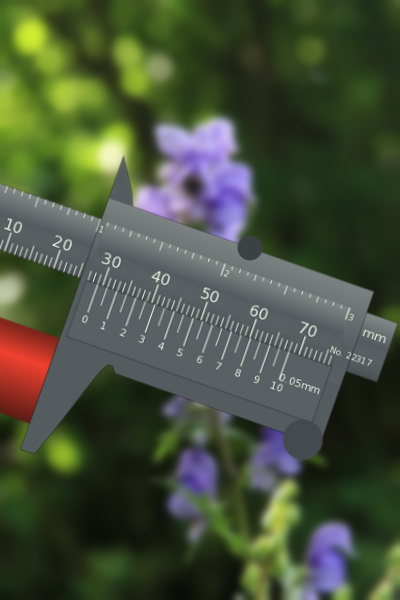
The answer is 29.0 mm
